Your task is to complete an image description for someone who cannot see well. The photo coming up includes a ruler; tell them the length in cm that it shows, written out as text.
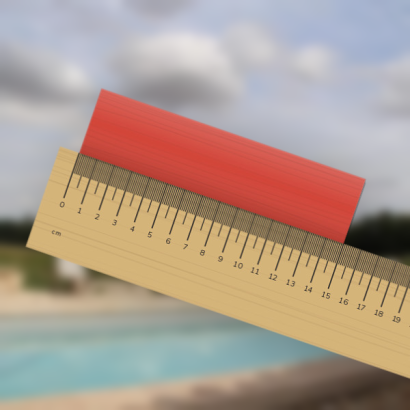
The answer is 15 cm
